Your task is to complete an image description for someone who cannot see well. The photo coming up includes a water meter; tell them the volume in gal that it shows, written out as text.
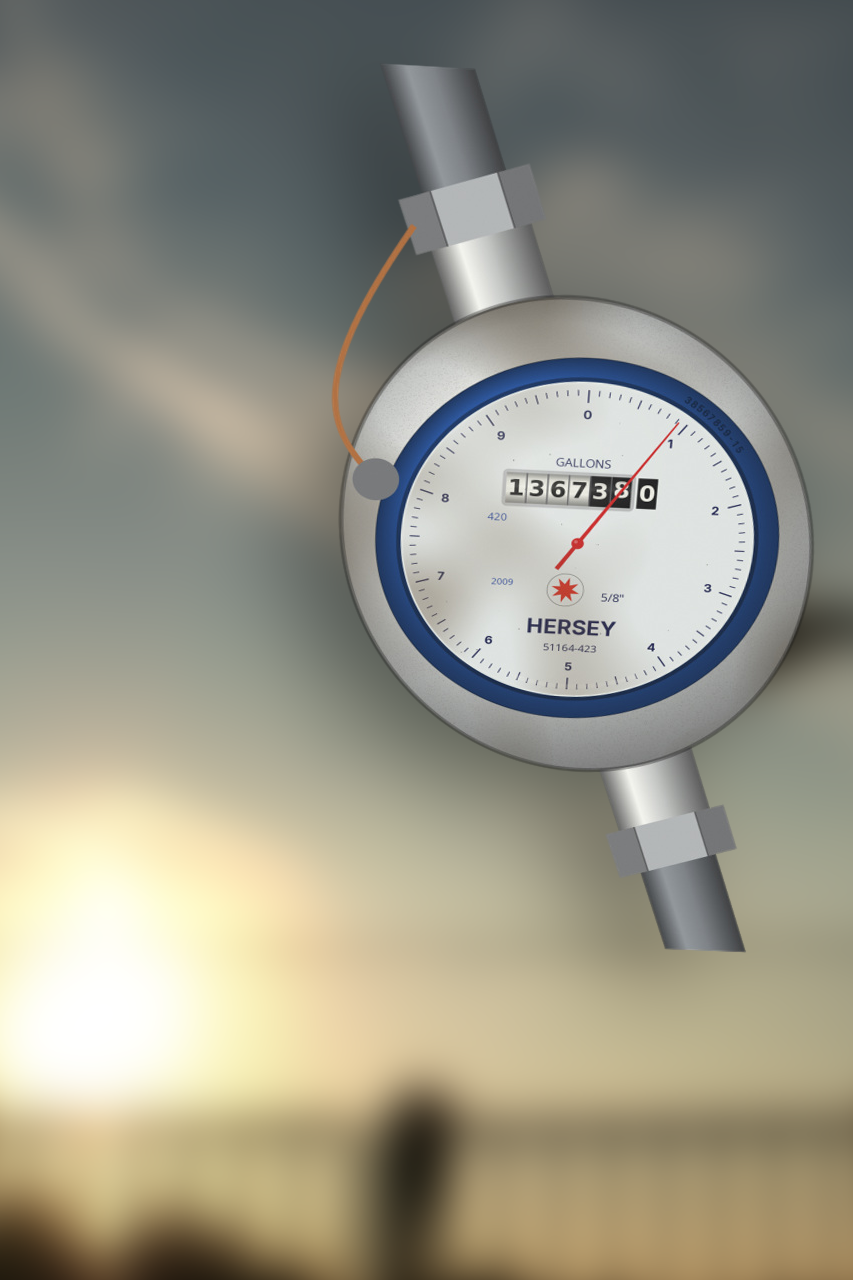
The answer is 1367380.9 gal
